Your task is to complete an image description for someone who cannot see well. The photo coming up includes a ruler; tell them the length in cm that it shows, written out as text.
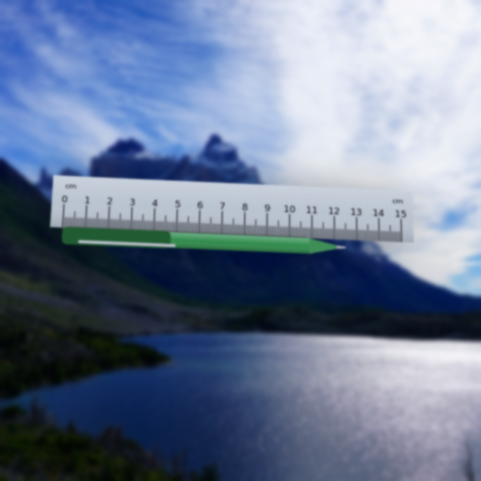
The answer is 12.5 cm
